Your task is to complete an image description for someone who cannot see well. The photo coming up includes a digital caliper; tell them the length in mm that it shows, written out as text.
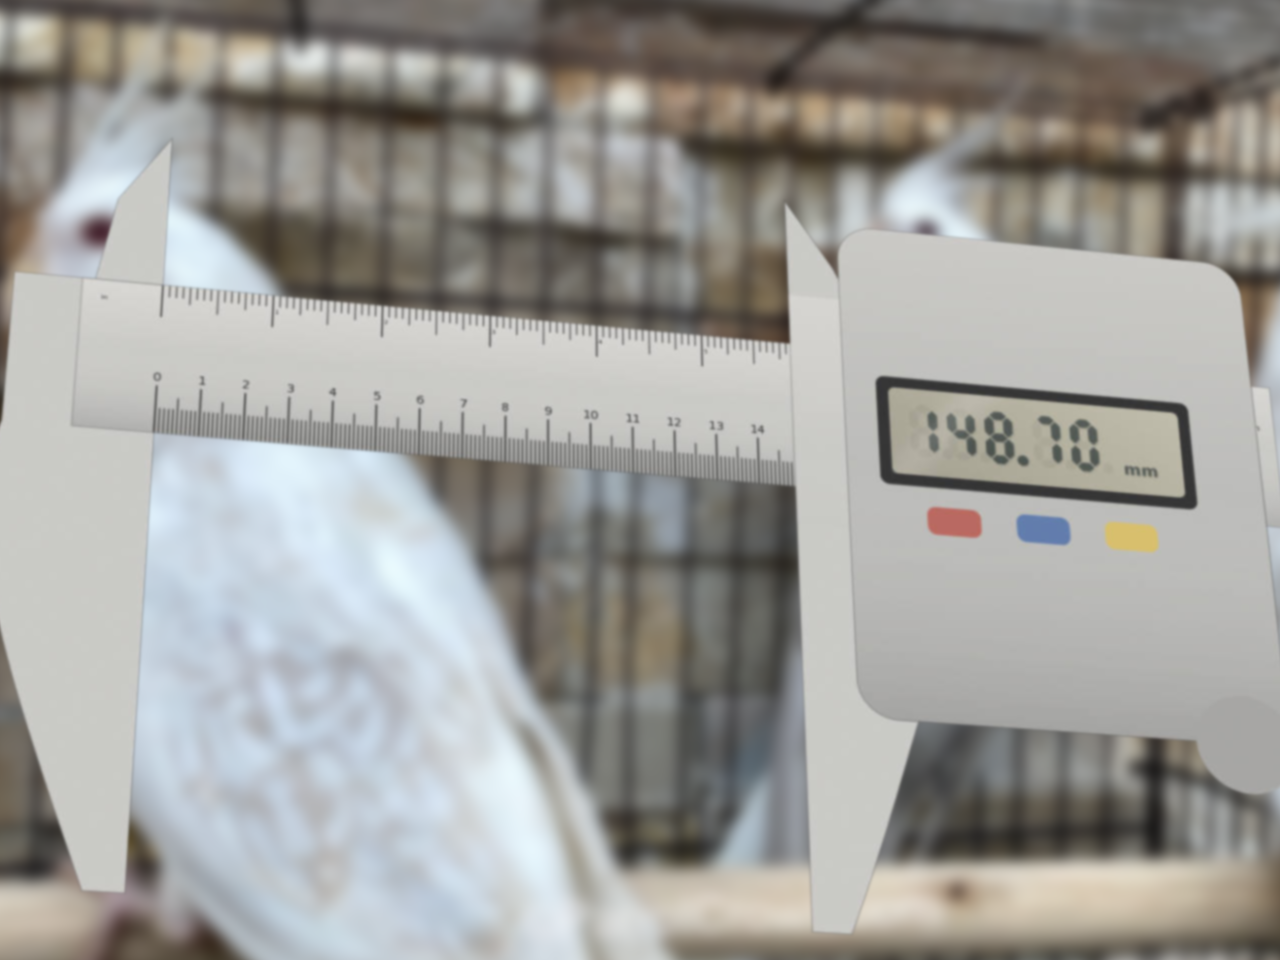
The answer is 148.70 mm
